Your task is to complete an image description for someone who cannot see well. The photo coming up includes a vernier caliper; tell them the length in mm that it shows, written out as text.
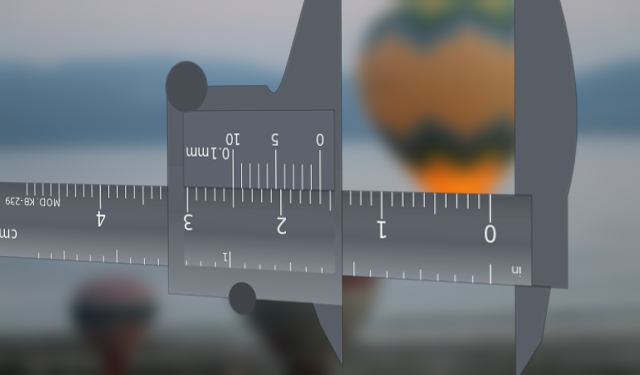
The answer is 16.0 mm
